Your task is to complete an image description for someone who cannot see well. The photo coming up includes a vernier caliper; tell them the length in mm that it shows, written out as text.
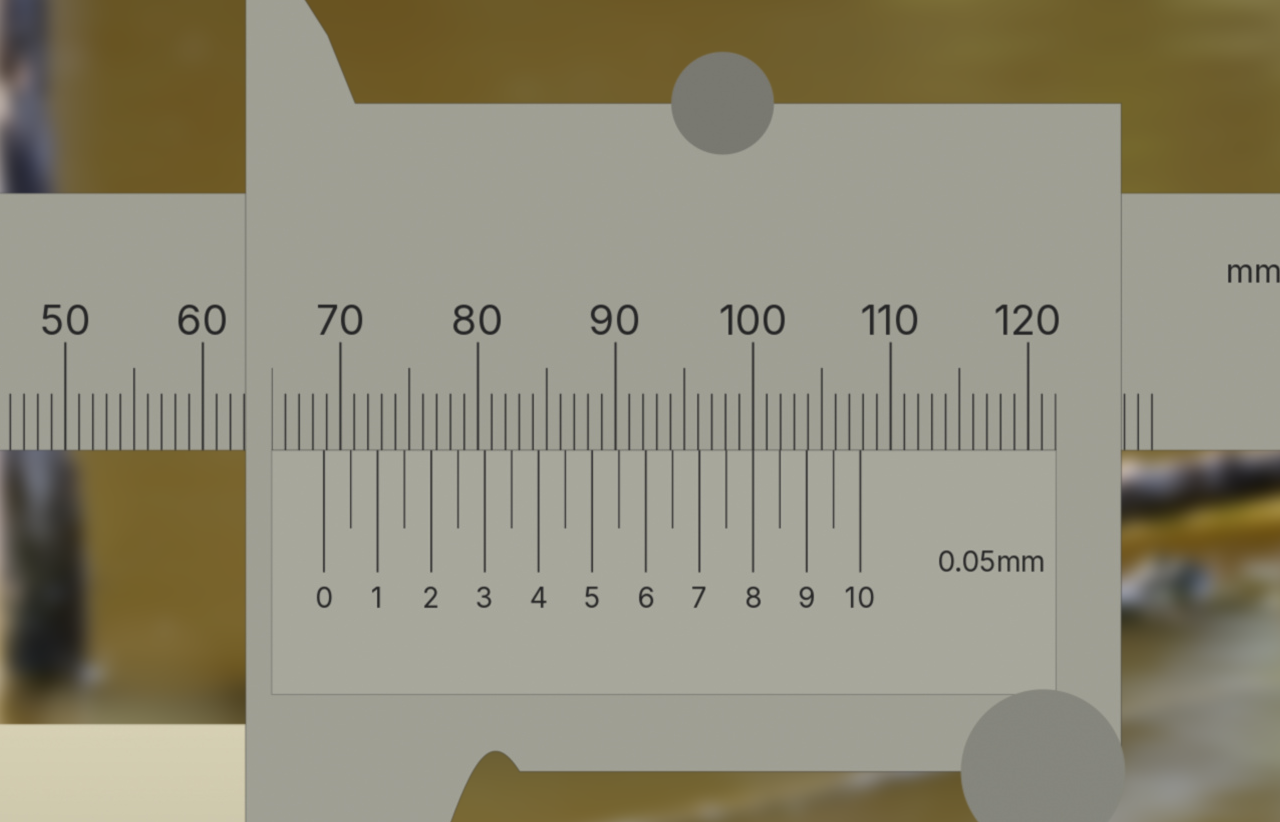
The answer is 68.8 mm
